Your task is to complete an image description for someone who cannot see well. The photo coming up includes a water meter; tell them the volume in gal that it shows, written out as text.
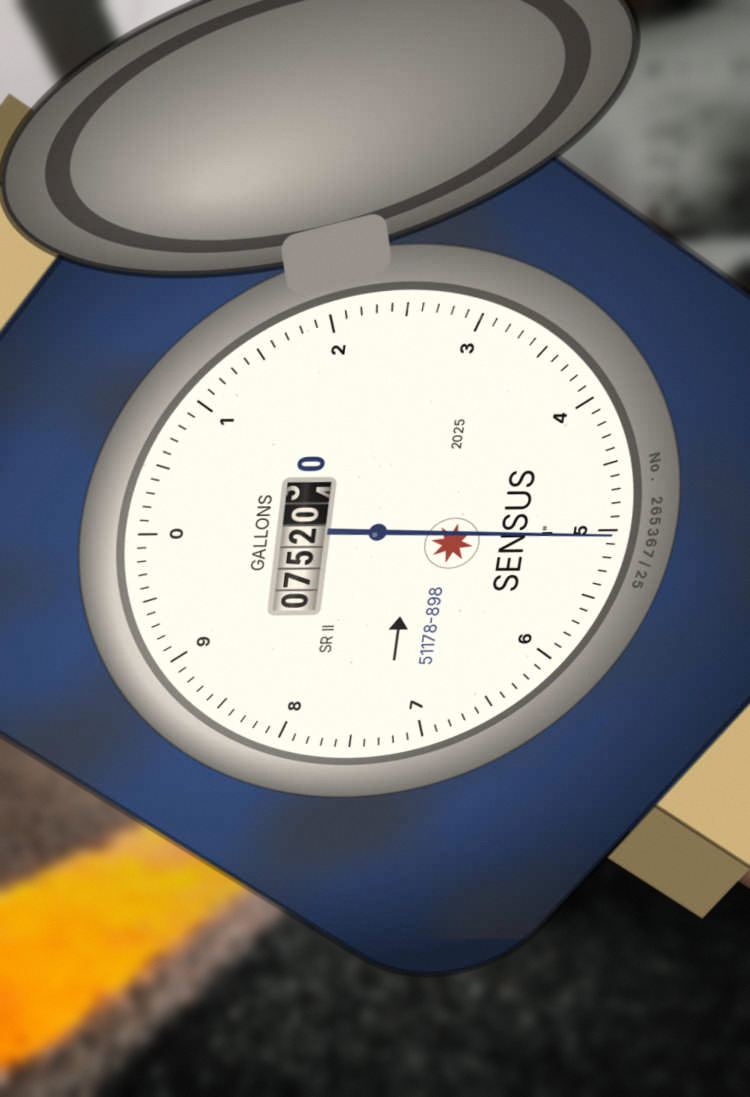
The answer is 752035.0 gal
